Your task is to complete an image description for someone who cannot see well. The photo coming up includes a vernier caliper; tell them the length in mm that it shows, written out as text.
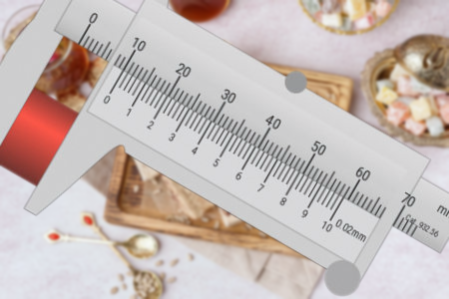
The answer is 10.0 mm
